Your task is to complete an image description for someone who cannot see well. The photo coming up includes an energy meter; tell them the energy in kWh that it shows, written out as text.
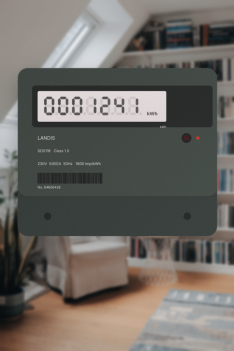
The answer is 1241 kWh
